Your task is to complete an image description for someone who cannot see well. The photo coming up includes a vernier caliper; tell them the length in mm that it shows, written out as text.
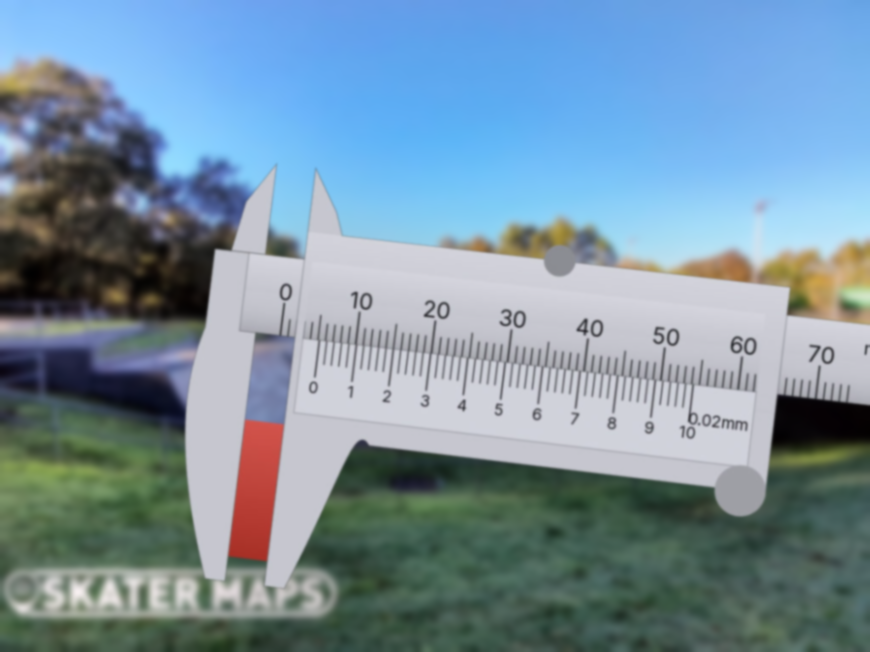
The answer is 5.2 mm
